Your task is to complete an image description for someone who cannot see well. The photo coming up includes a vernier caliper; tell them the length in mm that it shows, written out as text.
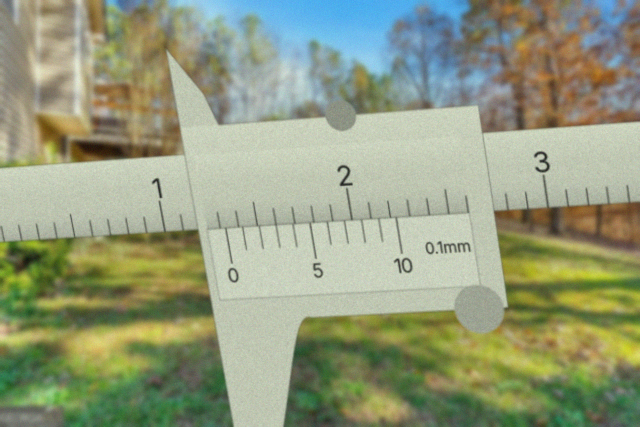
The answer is 13.3 mm
